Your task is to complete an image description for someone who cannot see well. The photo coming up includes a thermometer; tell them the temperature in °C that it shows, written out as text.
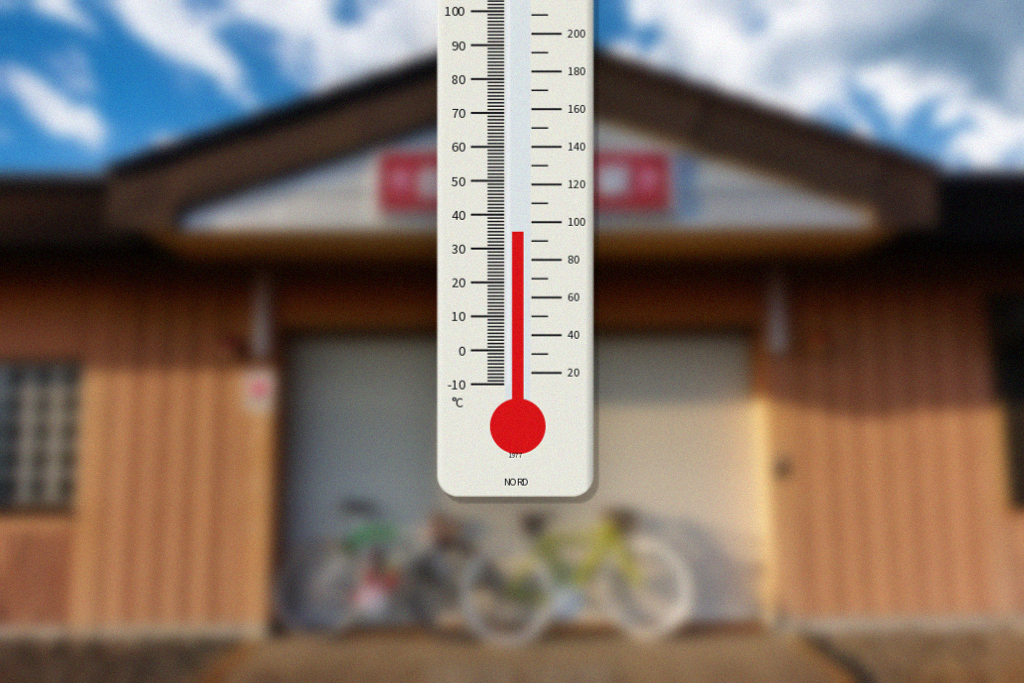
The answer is 35 °C
